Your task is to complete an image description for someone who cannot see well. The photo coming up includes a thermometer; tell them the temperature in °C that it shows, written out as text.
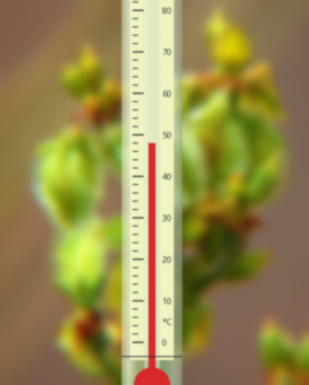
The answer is 48 °C
